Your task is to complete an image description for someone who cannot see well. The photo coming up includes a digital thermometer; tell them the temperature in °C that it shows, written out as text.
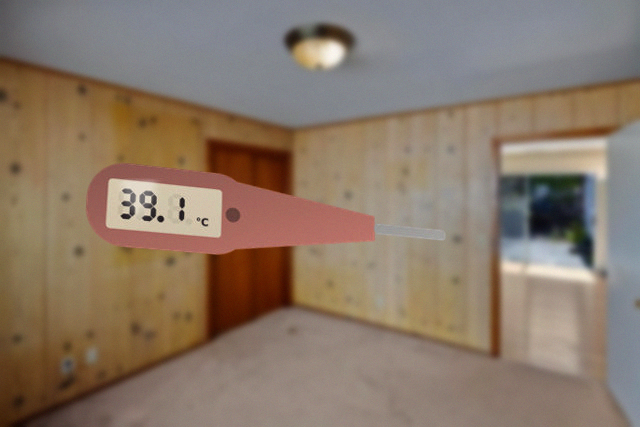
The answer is 39.1 °C
